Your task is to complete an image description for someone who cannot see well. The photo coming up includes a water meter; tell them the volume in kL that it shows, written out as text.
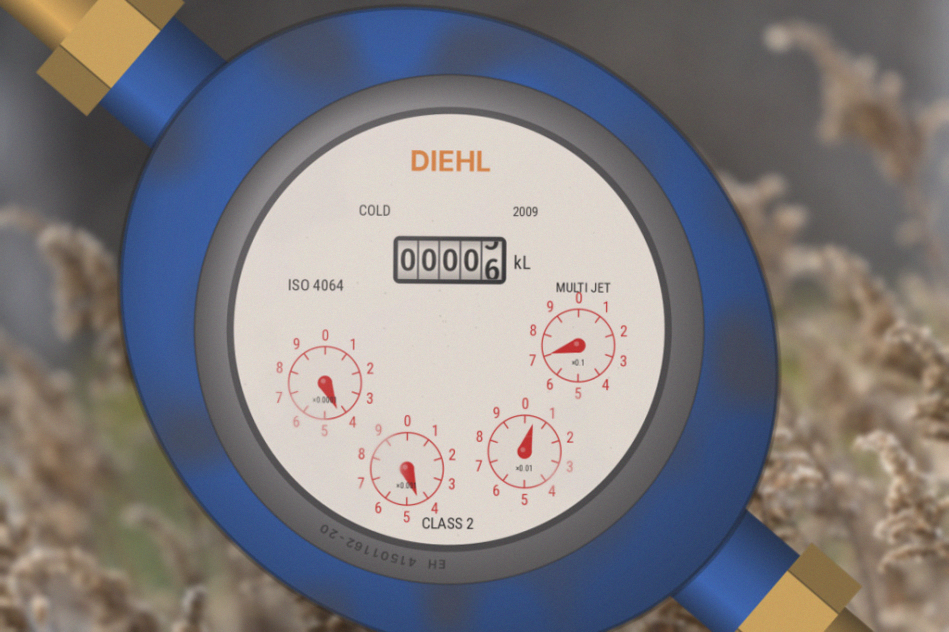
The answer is 5.7044 kL
